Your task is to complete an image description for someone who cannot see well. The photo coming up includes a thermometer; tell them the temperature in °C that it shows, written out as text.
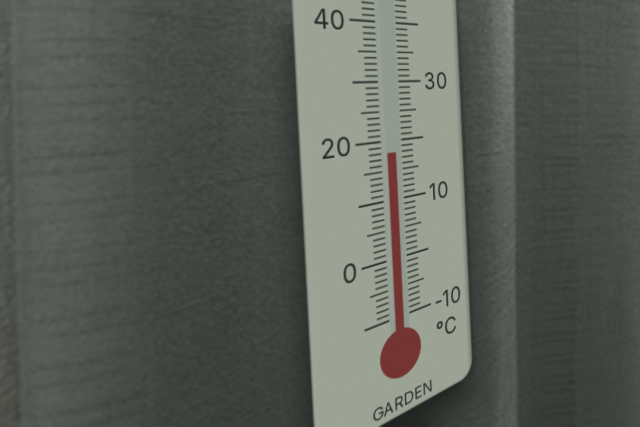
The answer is 18 °C
